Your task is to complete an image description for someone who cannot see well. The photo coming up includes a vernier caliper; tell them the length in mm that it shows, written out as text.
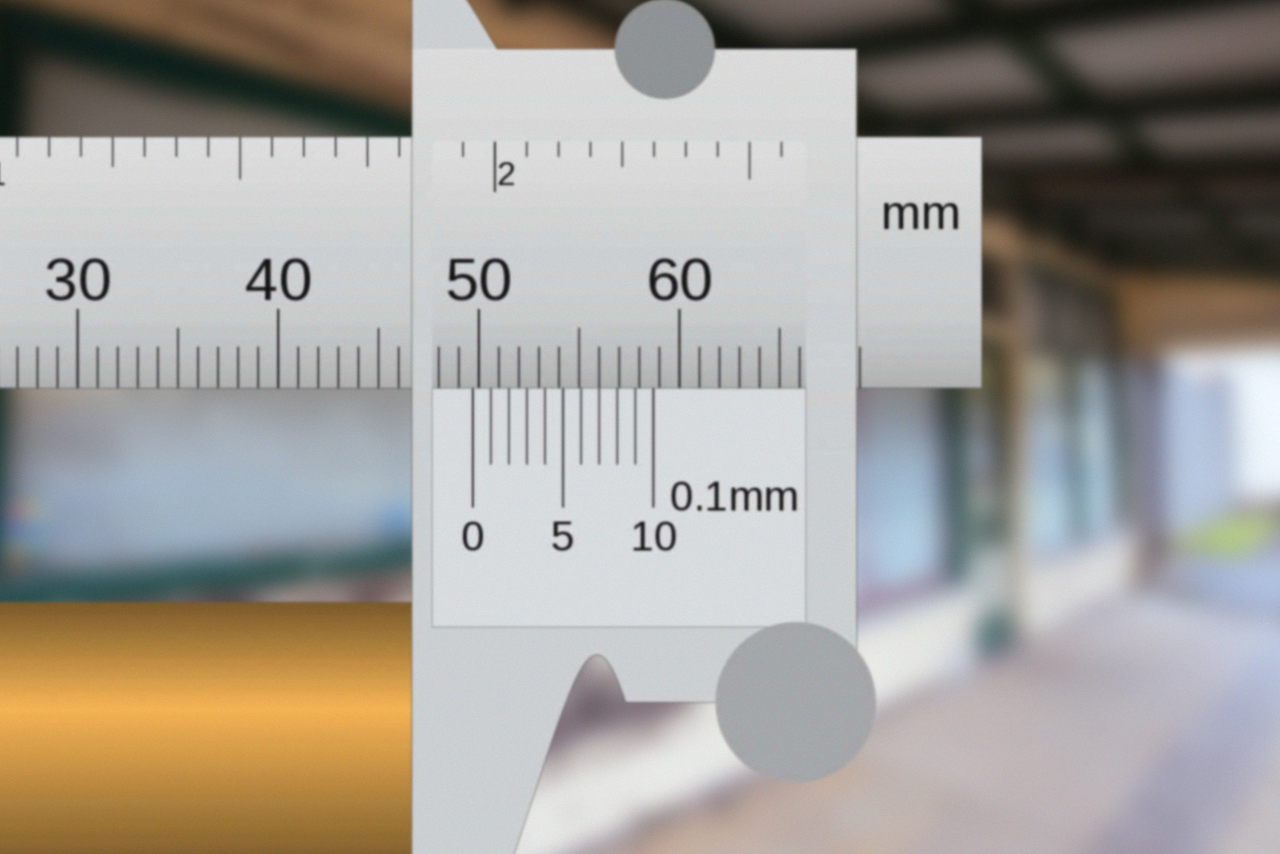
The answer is 49.7 mm
